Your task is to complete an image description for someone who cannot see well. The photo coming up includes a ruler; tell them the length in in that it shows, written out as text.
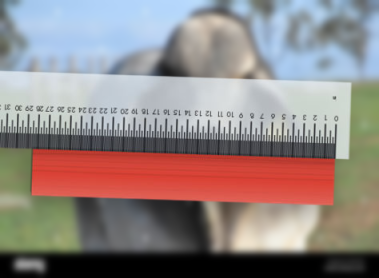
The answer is 28.5 in
